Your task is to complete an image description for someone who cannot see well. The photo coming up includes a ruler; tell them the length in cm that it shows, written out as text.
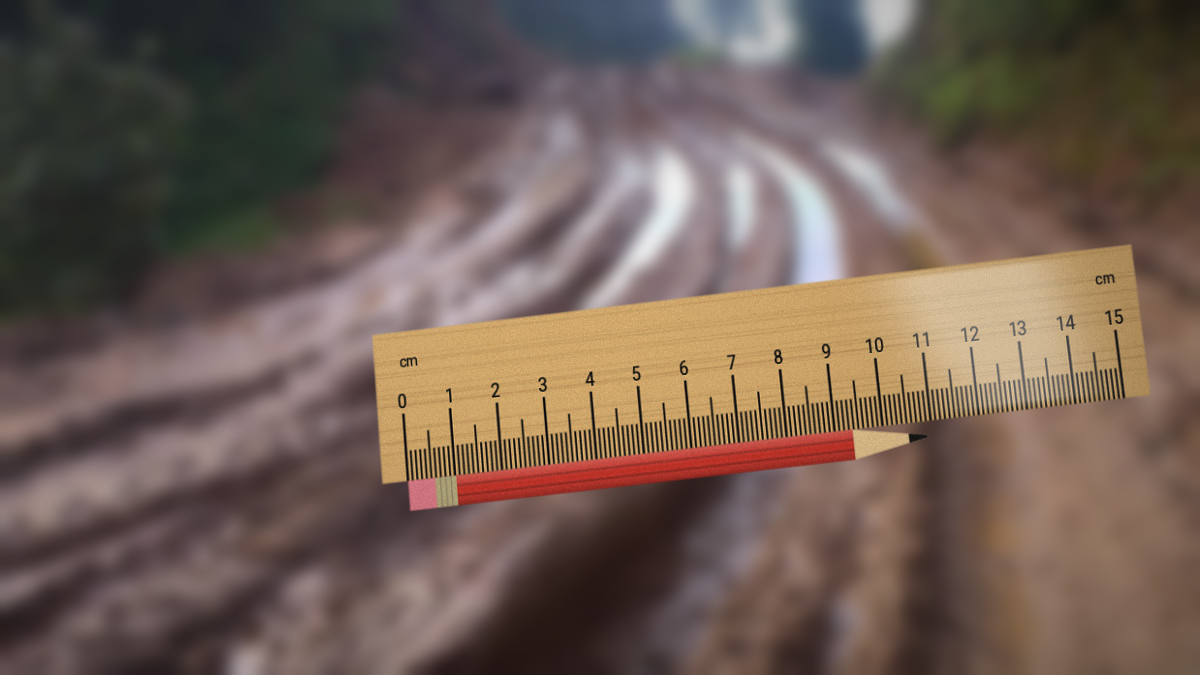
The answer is 10.9 cm
